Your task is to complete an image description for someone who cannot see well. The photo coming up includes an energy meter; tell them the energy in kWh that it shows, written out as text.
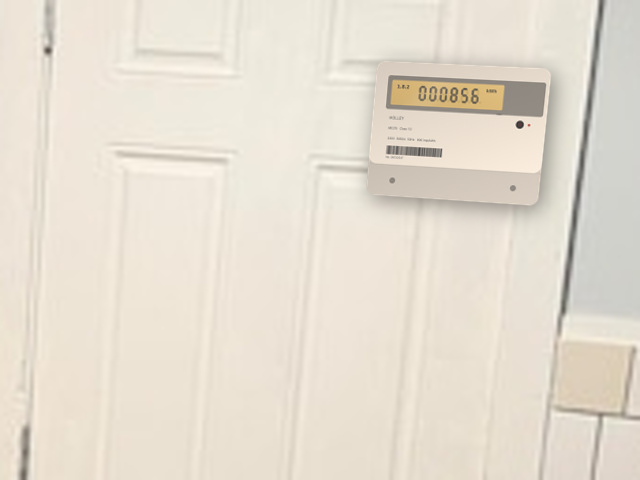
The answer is 856 kWh
